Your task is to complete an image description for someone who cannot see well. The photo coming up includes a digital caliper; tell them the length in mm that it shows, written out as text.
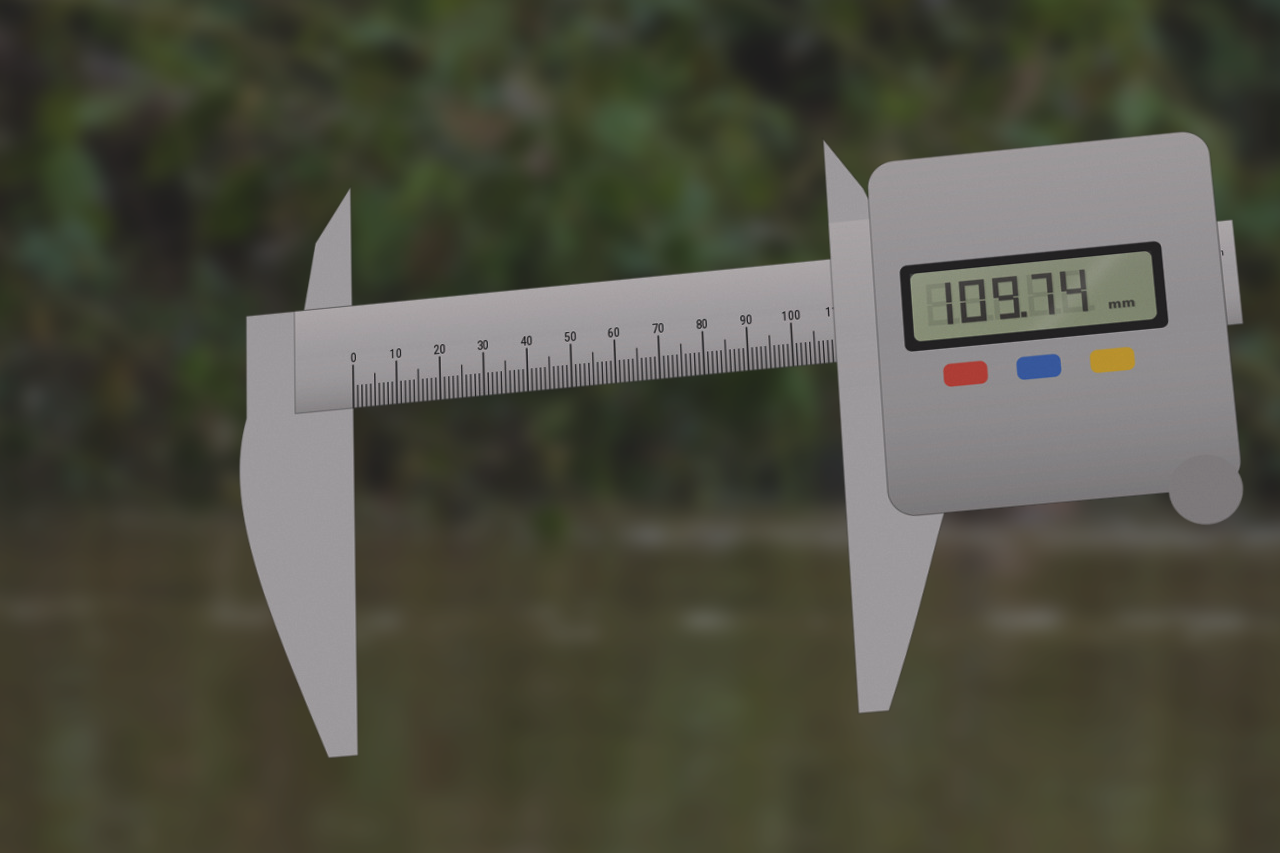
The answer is 109.74 mm
